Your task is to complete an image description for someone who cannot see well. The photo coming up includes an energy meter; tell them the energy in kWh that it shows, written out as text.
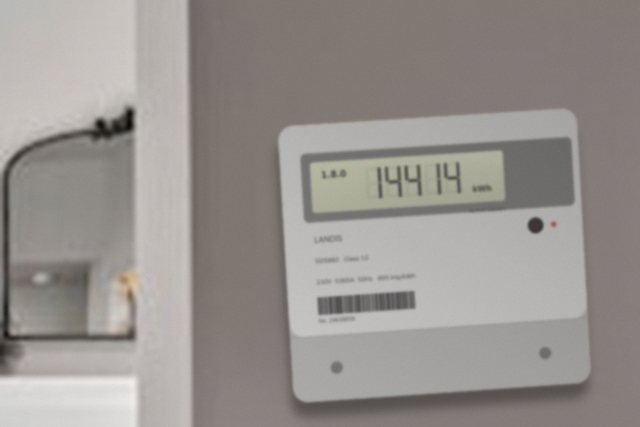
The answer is 14414 kWh
